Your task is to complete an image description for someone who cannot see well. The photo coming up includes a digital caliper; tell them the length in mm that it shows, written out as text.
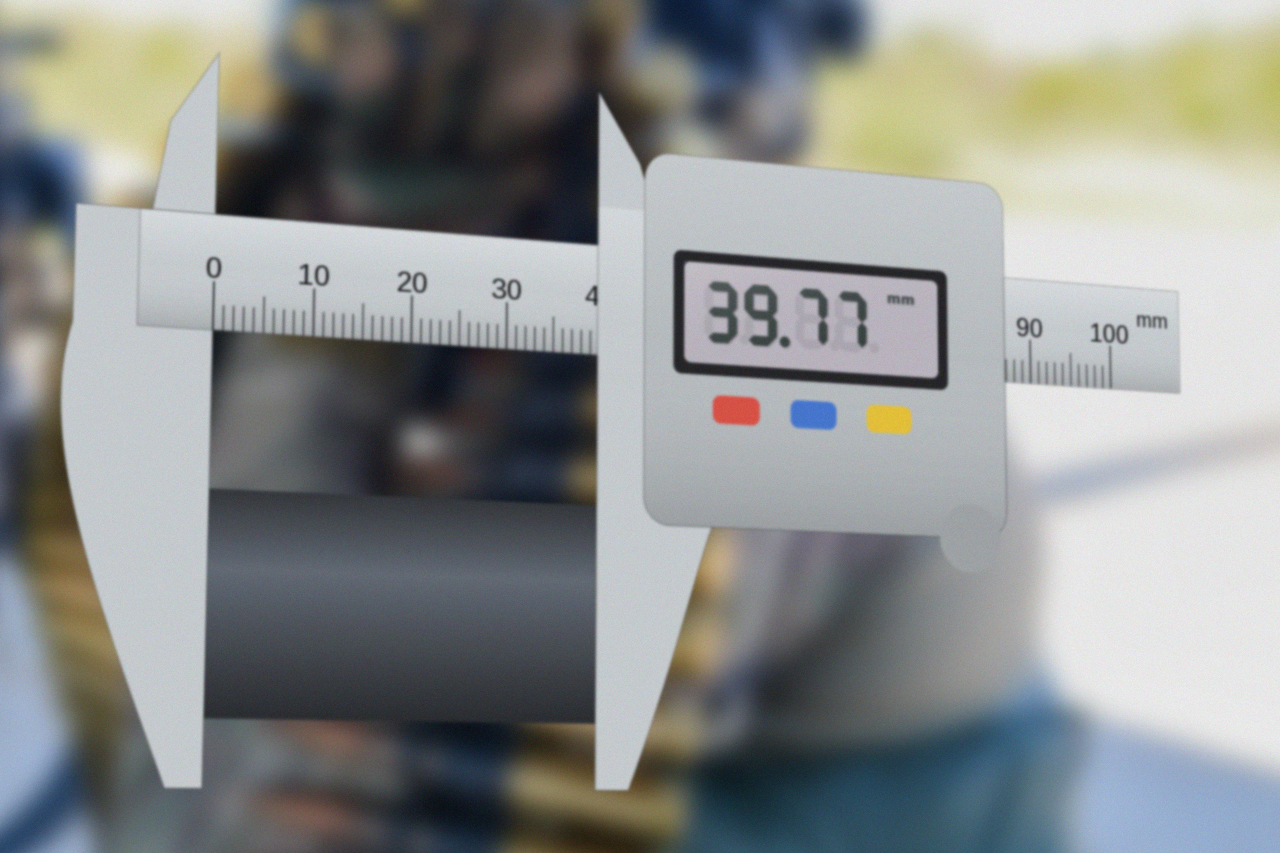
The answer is 39.77 mm
